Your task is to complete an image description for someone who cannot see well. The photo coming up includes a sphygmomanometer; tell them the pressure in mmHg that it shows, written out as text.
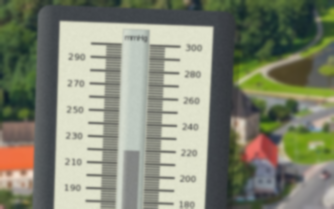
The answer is 220 mmHg
